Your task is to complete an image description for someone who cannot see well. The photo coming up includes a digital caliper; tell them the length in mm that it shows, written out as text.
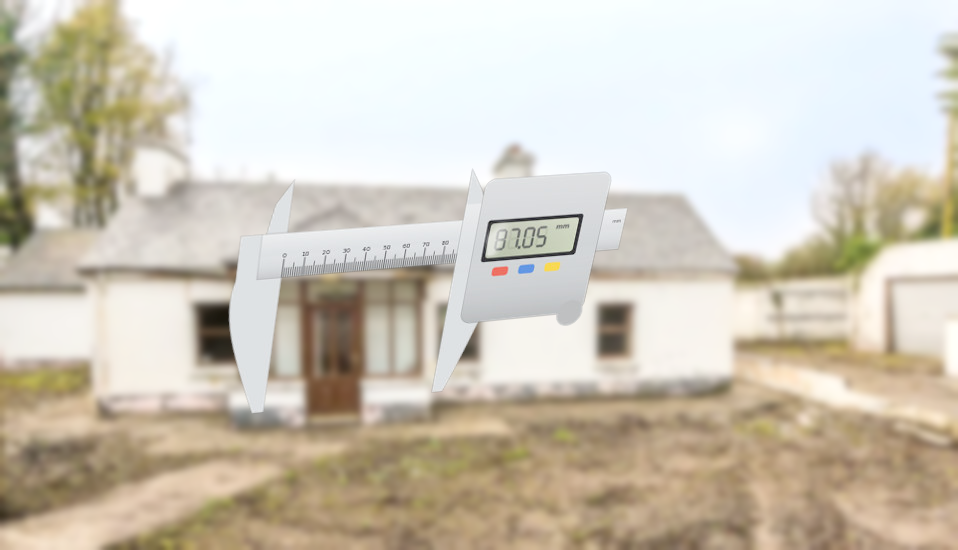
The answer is 87.05 mm
